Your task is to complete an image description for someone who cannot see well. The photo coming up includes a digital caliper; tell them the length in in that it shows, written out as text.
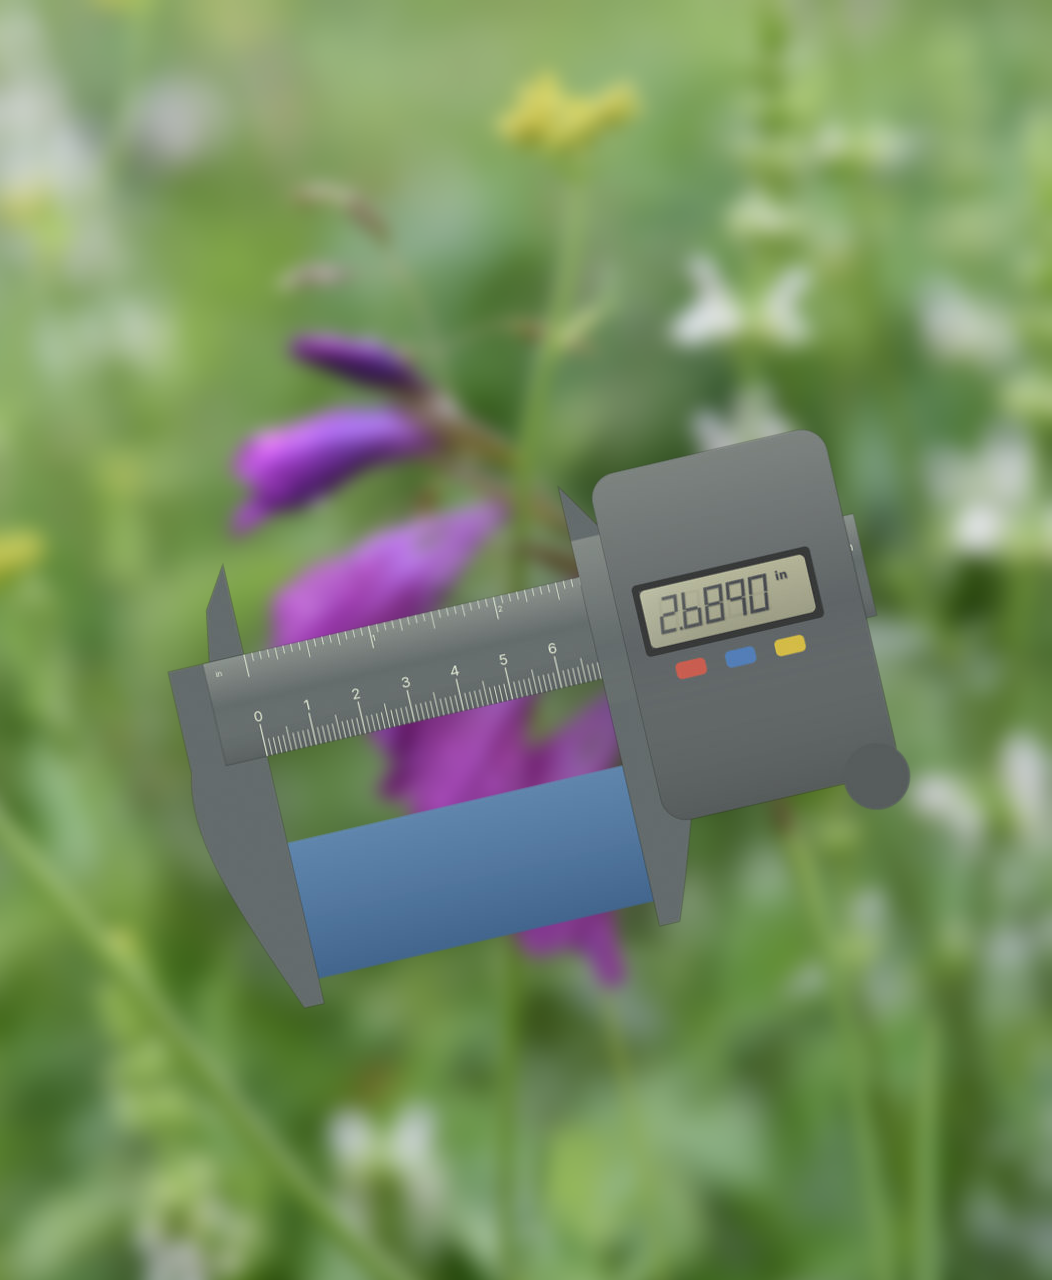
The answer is 2.6890 in
